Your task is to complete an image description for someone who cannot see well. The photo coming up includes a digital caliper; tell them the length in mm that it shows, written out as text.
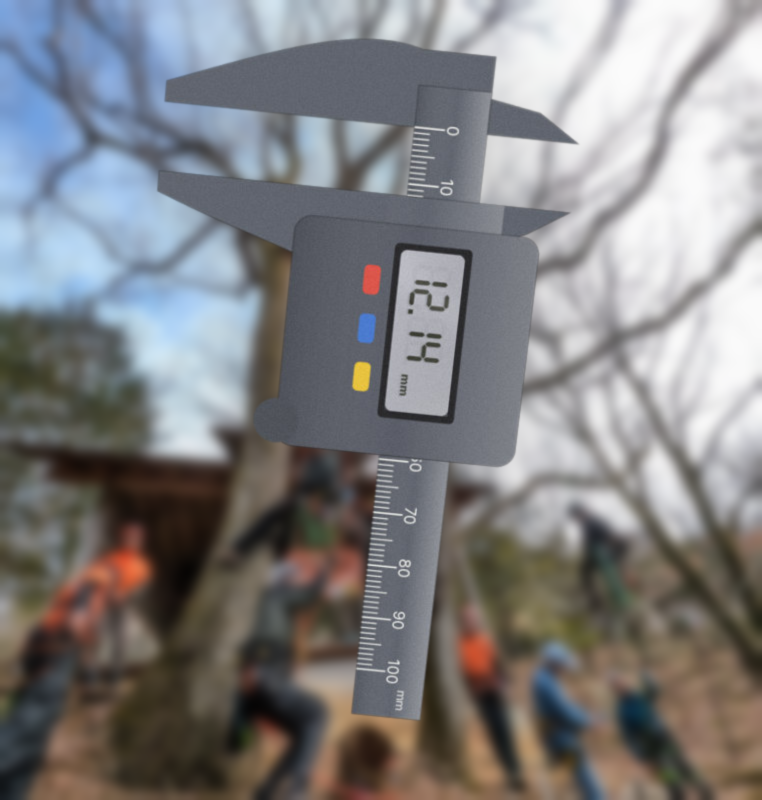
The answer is 12.14 mm
